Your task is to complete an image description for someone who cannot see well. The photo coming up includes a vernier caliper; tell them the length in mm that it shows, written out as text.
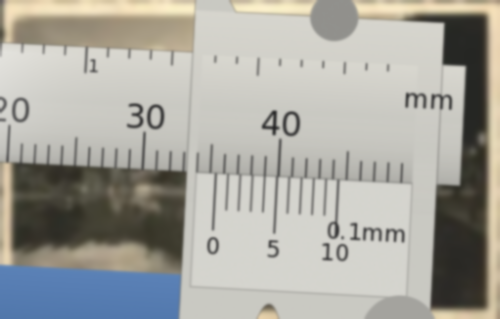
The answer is 35.4 mm
